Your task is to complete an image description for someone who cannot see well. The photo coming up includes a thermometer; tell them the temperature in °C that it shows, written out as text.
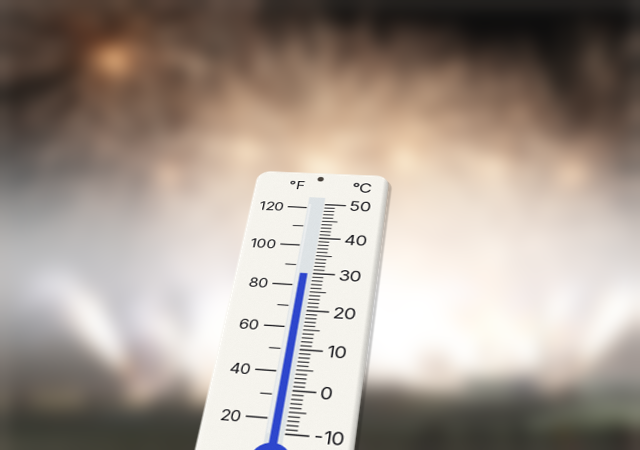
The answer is 30 °C
